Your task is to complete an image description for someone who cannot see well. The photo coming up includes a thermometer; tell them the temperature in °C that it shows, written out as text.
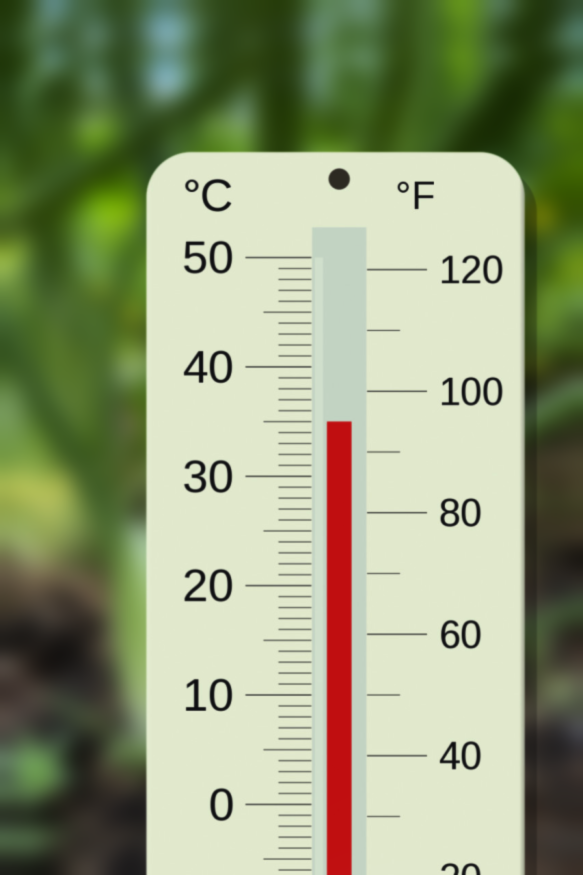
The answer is 35 °C
